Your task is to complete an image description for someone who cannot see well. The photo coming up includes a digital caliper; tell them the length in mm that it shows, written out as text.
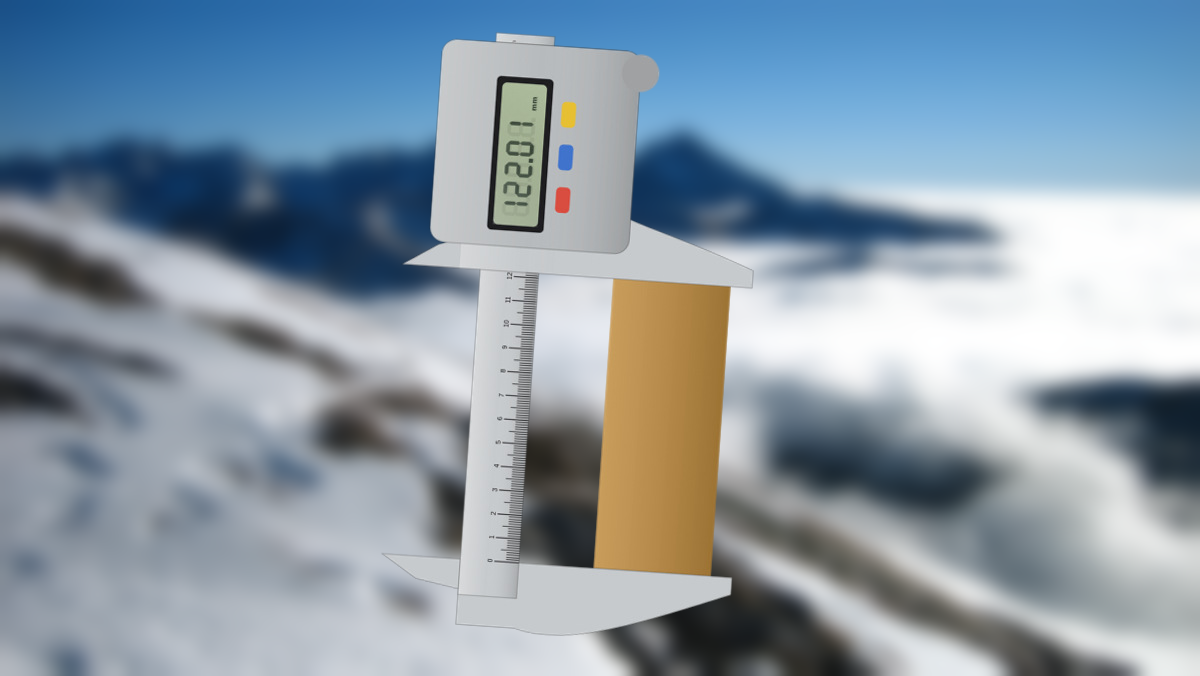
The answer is 122.01 mm
